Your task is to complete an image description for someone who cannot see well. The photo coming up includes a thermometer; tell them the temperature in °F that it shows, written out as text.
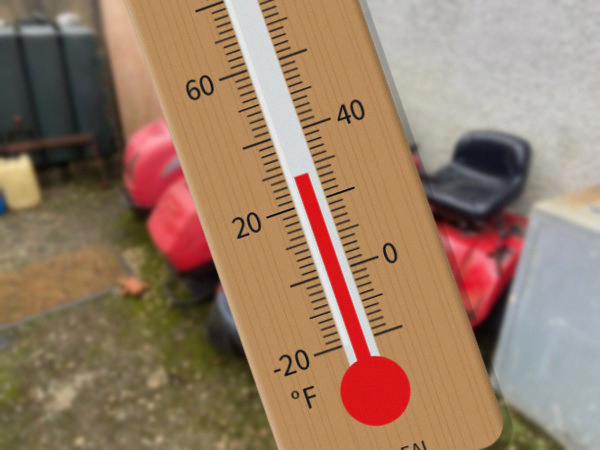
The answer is 28 °F
